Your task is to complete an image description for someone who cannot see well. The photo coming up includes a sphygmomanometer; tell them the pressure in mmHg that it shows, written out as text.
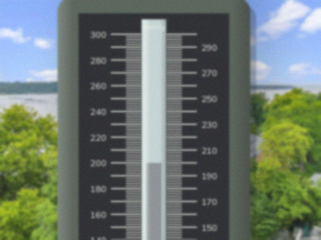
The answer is 200 mmHg
